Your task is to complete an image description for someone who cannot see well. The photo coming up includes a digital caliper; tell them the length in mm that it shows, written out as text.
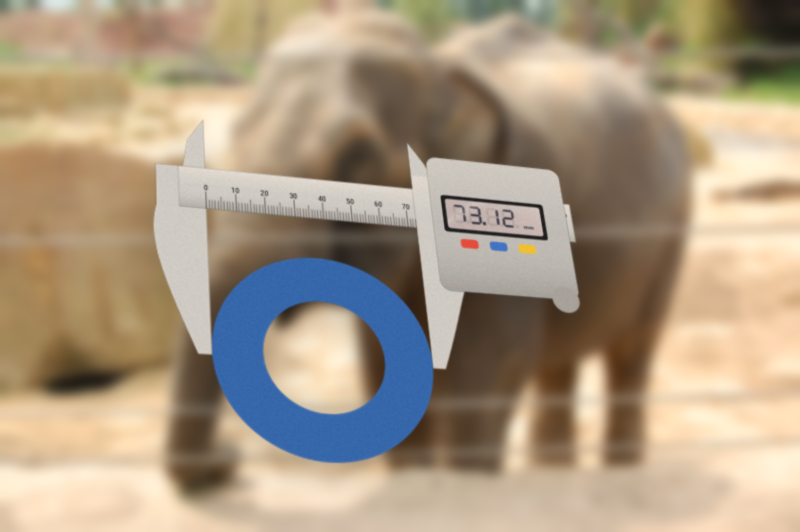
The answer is 73.12 mm
